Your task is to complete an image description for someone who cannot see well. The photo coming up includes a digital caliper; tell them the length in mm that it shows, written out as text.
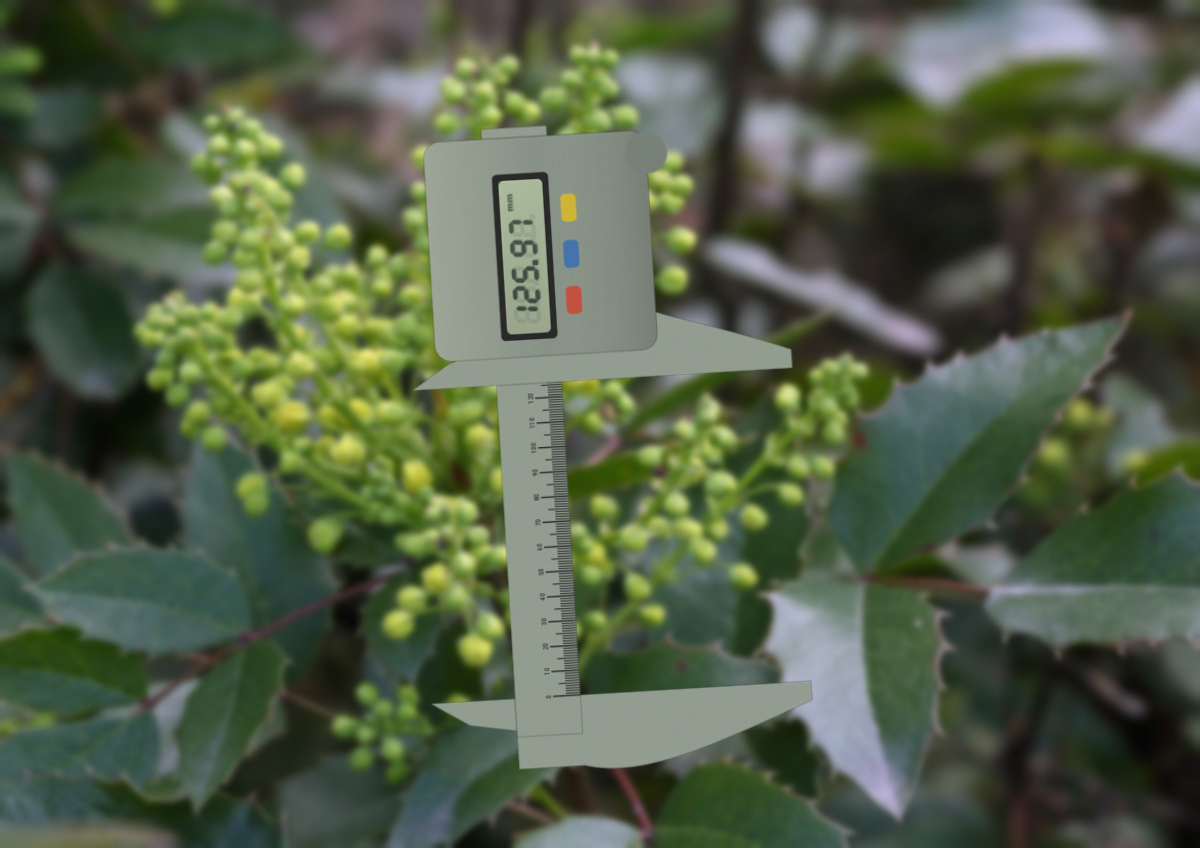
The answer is 125.97 mm
